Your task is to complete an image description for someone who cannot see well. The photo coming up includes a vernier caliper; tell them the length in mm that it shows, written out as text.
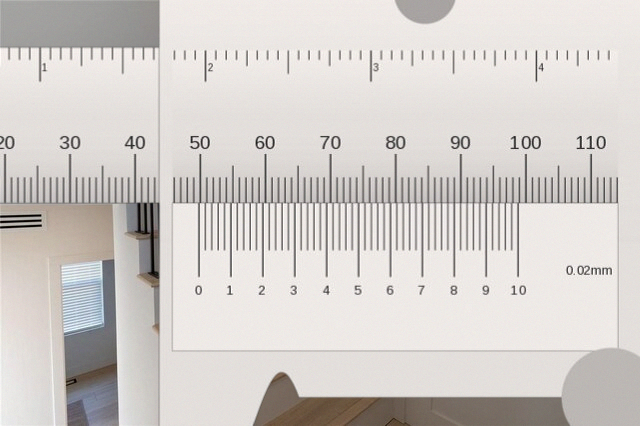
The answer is 49.8 mm
